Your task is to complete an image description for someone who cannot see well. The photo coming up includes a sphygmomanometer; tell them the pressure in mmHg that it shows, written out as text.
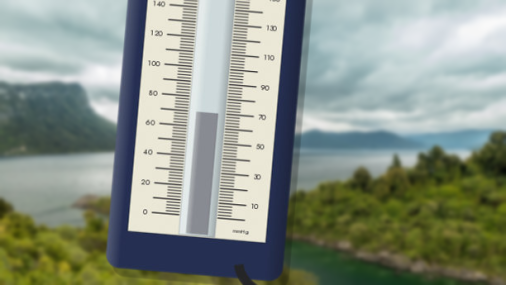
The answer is 70 mmHg
